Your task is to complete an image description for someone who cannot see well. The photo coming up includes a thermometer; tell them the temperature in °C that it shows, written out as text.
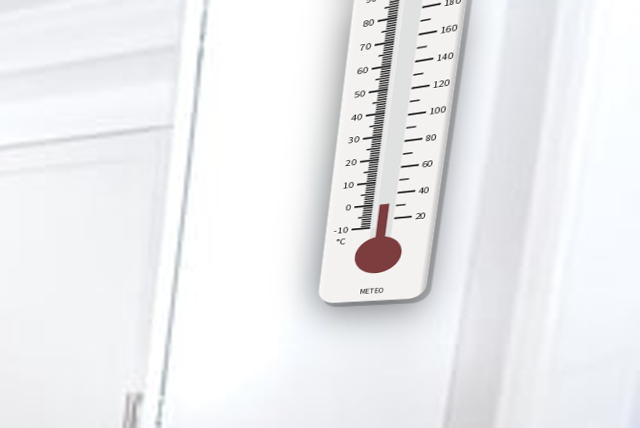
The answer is 0 °C
